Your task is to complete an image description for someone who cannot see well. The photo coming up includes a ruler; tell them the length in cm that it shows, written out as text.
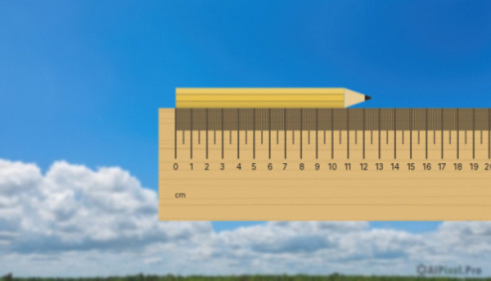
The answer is 12.5 cm
